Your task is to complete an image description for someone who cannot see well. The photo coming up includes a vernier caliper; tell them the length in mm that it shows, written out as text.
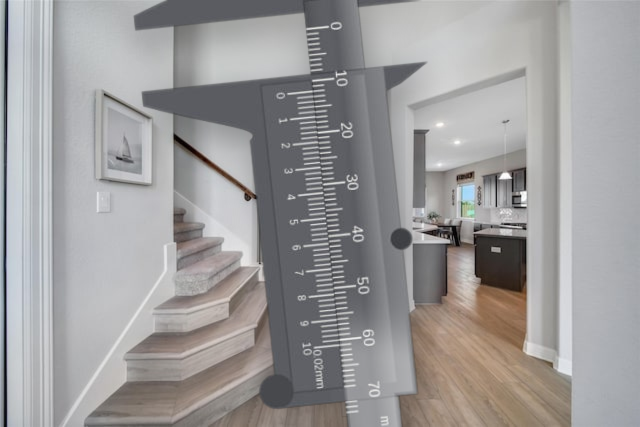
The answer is 12.0 mm
